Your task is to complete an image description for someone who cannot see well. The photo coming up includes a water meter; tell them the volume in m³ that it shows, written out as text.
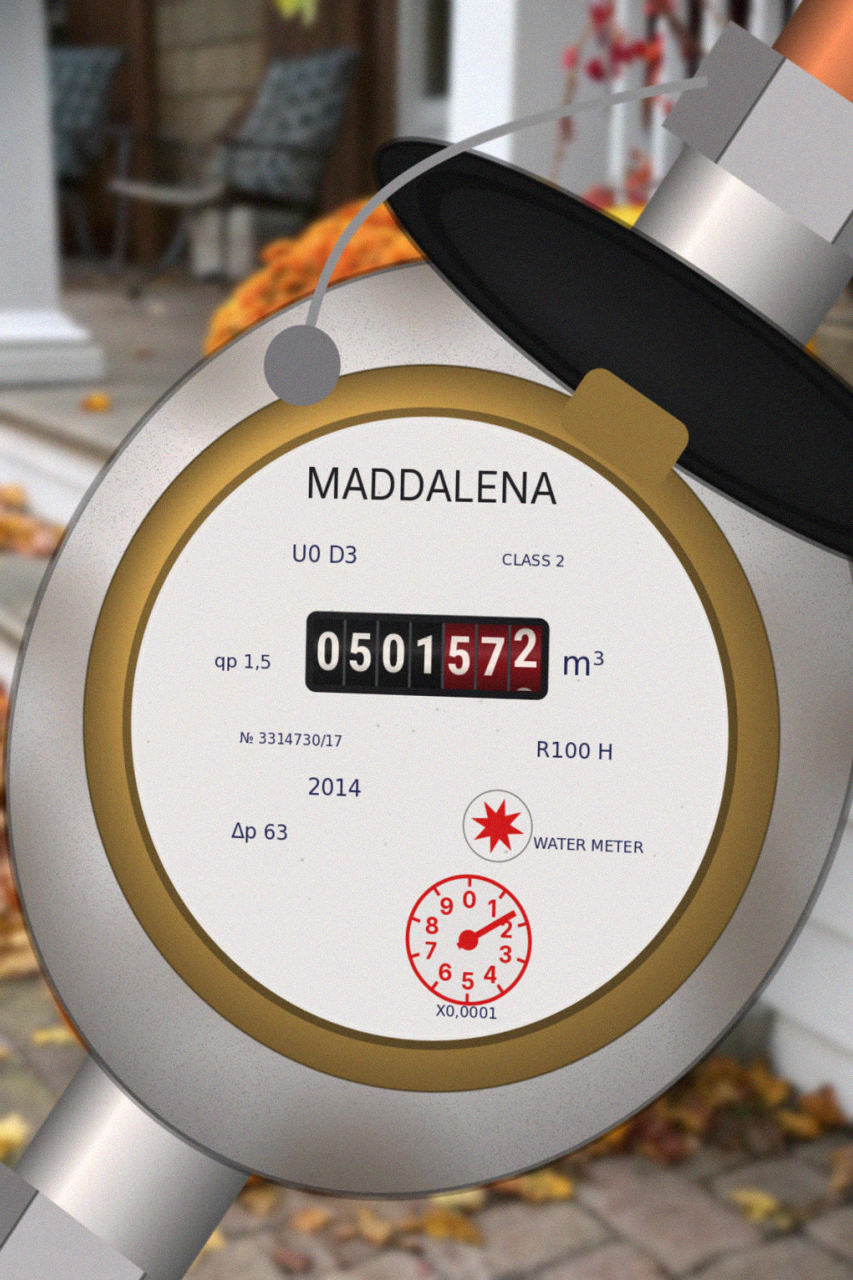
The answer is 501.5721 m³
